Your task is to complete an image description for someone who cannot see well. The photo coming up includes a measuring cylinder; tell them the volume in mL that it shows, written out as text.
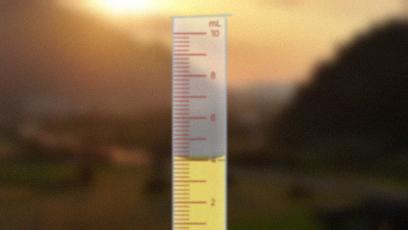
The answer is 4 mL
